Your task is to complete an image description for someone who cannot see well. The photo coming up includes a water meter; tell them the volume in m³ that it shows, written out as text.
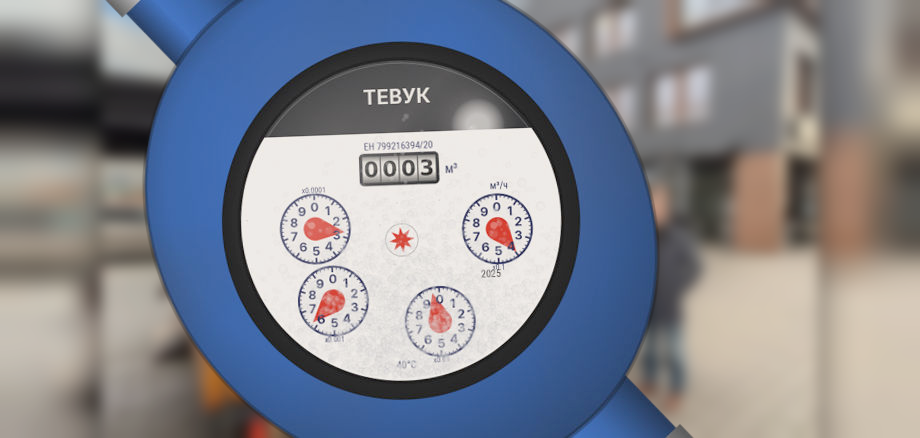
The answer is 3.3962 m³
